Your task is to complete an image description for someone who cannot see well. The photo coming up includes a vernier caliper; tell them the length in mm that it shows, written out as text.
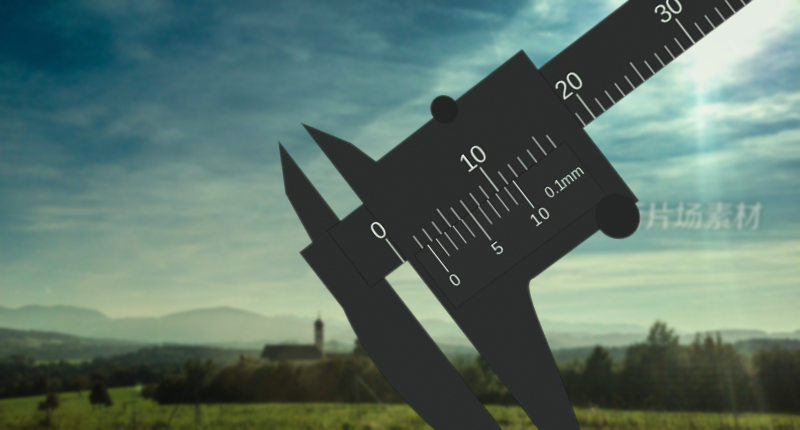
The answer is 2.5 mm
